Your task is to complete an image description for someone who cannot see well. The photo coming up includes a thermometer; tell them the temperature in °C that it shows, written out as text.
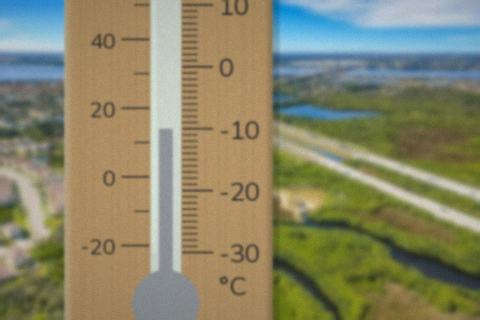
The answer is -10 °C
